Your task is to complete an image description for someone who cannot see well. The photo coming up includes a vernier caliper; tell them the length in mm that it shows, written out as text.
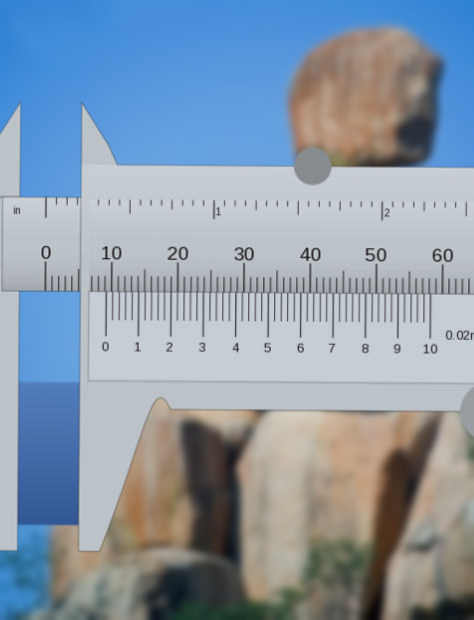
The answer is 9.2 mm
